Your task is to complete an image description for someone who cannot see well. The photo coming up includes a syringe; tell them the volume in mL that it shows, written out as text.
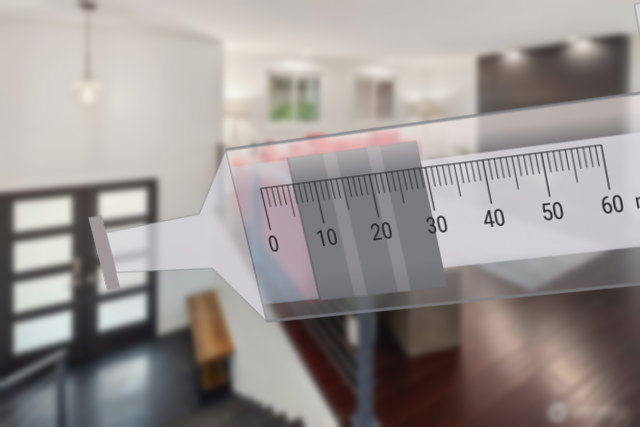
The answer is 6 mL
